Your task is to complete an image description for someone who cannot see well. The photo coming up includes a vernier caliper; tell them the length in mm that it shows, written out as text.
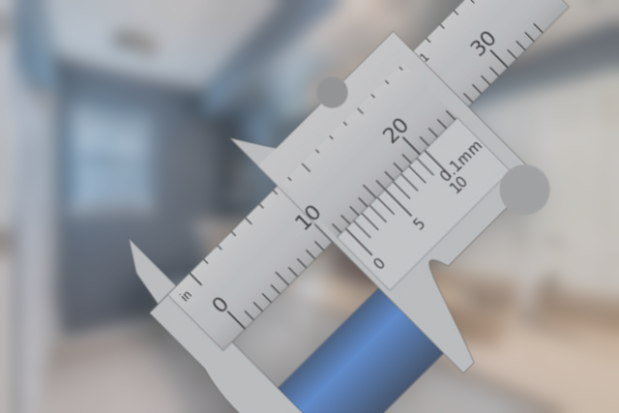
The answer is 11.5 mm
